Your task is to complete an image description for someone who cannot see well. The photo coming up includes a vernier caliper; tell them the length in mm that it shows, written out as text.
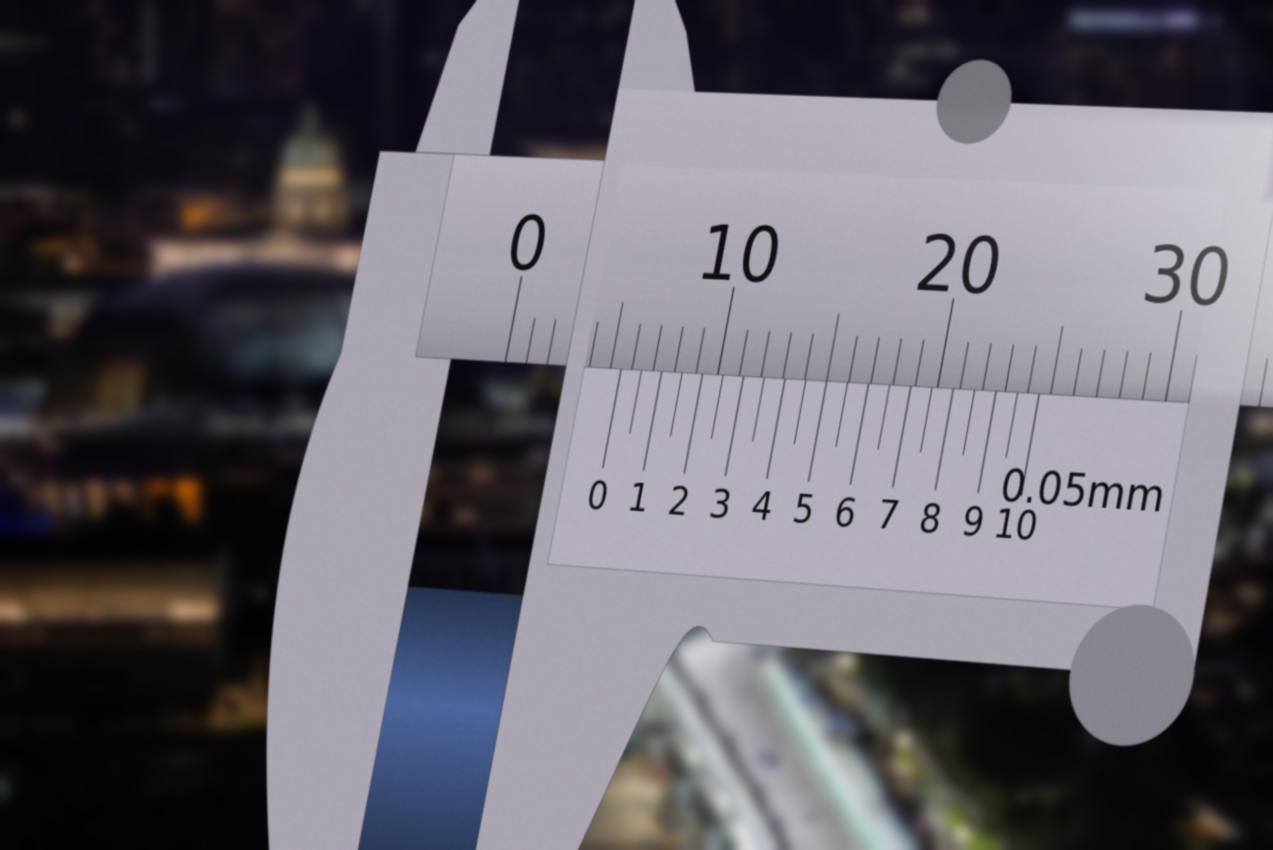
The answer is 5.5 mm
